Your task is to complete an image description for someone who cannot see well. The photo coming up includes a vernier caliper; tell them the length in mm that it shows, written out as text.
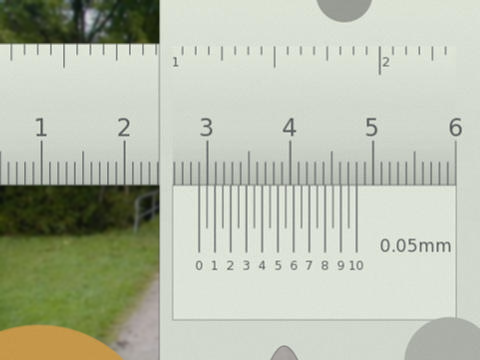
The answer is 29.0 mm
